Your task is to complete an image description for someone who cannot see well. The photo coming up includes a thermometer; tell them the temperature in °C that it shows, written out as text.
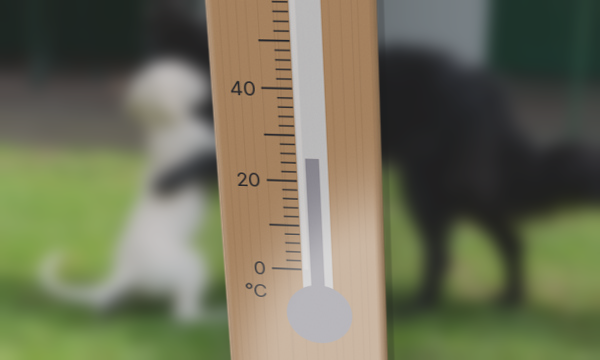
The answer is 25 °C
